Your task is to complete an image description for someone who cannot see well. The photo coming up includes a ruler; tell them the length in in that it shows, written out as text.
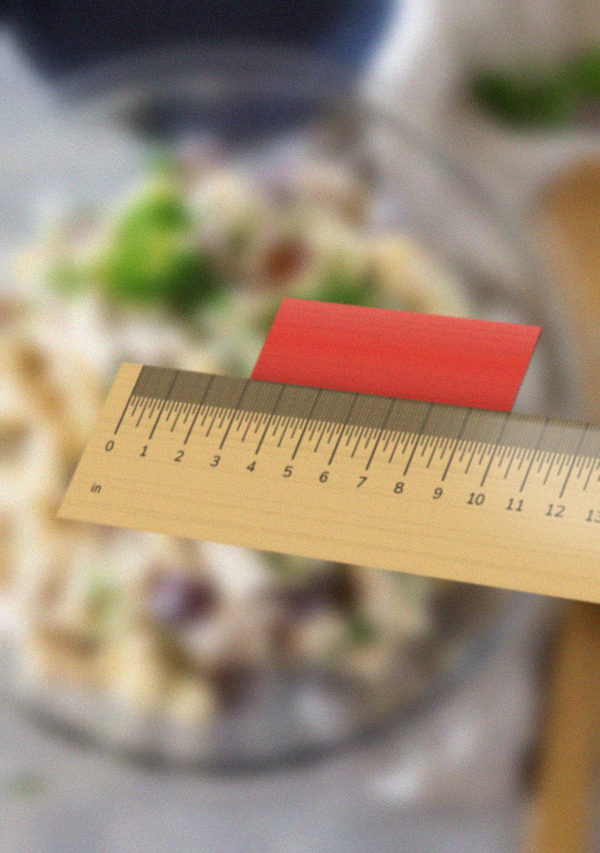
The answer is 7 in
